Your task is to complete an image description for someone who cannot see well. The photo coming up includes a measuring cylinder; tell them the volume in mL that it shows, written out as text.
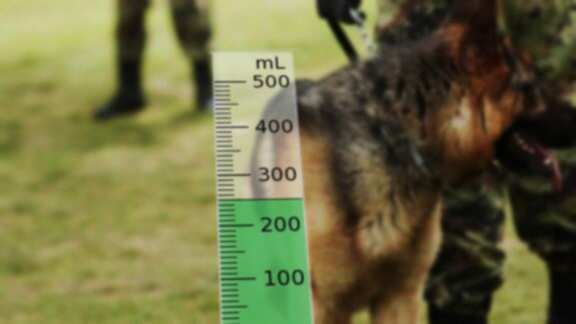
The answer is 250 mL
